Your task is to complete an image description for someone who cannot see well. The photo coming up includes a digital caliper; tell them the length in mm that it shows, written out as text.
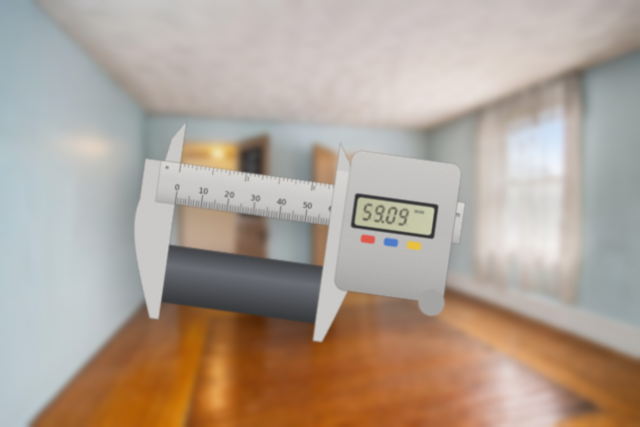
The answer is 59.09 mm
